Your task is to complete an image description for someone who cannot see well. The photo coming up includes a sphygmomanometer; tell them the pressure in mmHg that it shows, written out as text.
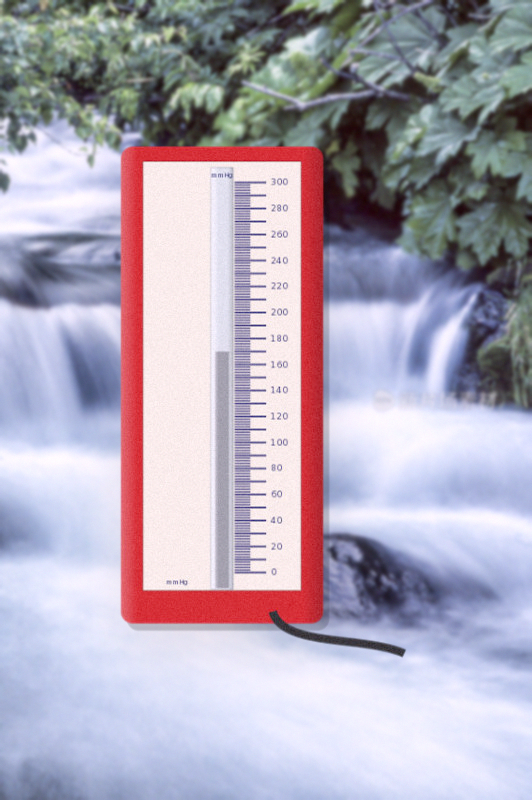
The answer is 170 mmHg
